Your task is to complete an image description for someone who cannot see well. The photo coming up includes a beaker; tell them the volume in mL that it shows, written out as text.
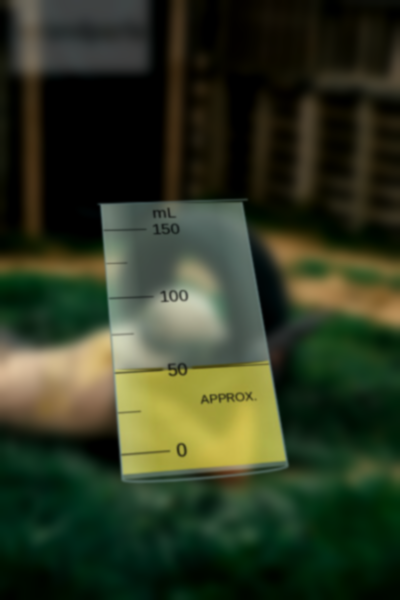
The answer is 50 mL
